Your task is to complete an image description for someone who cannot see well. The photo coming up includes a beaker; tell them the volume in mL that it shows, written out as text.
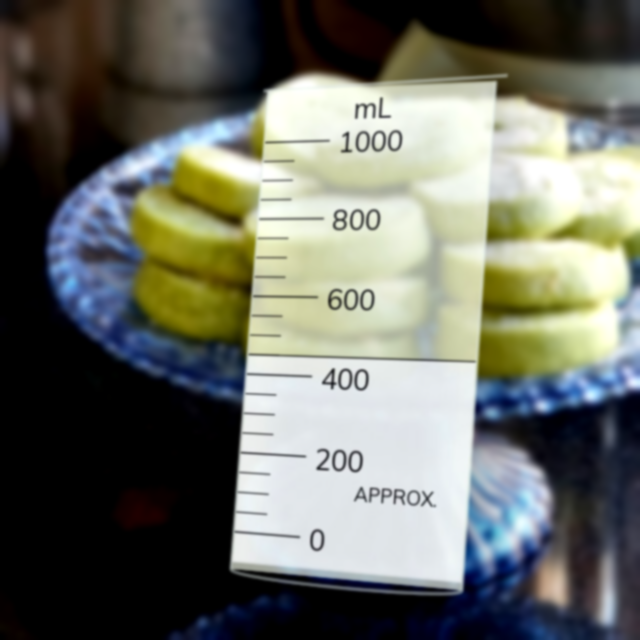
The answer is 450 mL
